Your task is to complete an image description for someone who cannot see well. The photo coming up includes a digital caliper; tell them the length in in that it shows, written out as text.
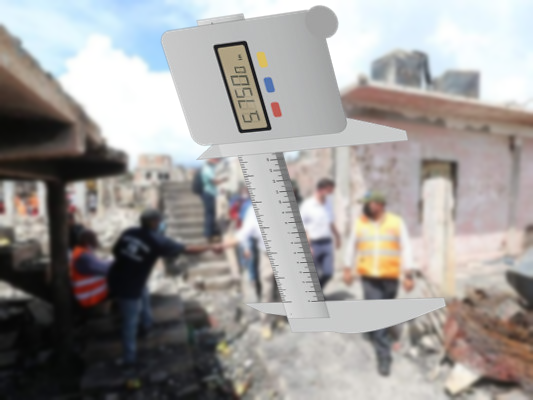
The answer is 5.7500 in
